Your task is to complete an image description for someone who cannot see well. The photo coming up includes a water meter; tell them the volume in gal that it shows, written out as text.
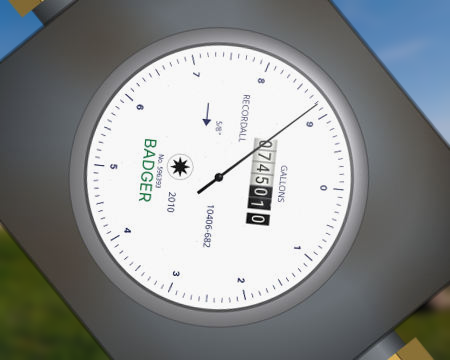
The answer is 745008.8 gal
